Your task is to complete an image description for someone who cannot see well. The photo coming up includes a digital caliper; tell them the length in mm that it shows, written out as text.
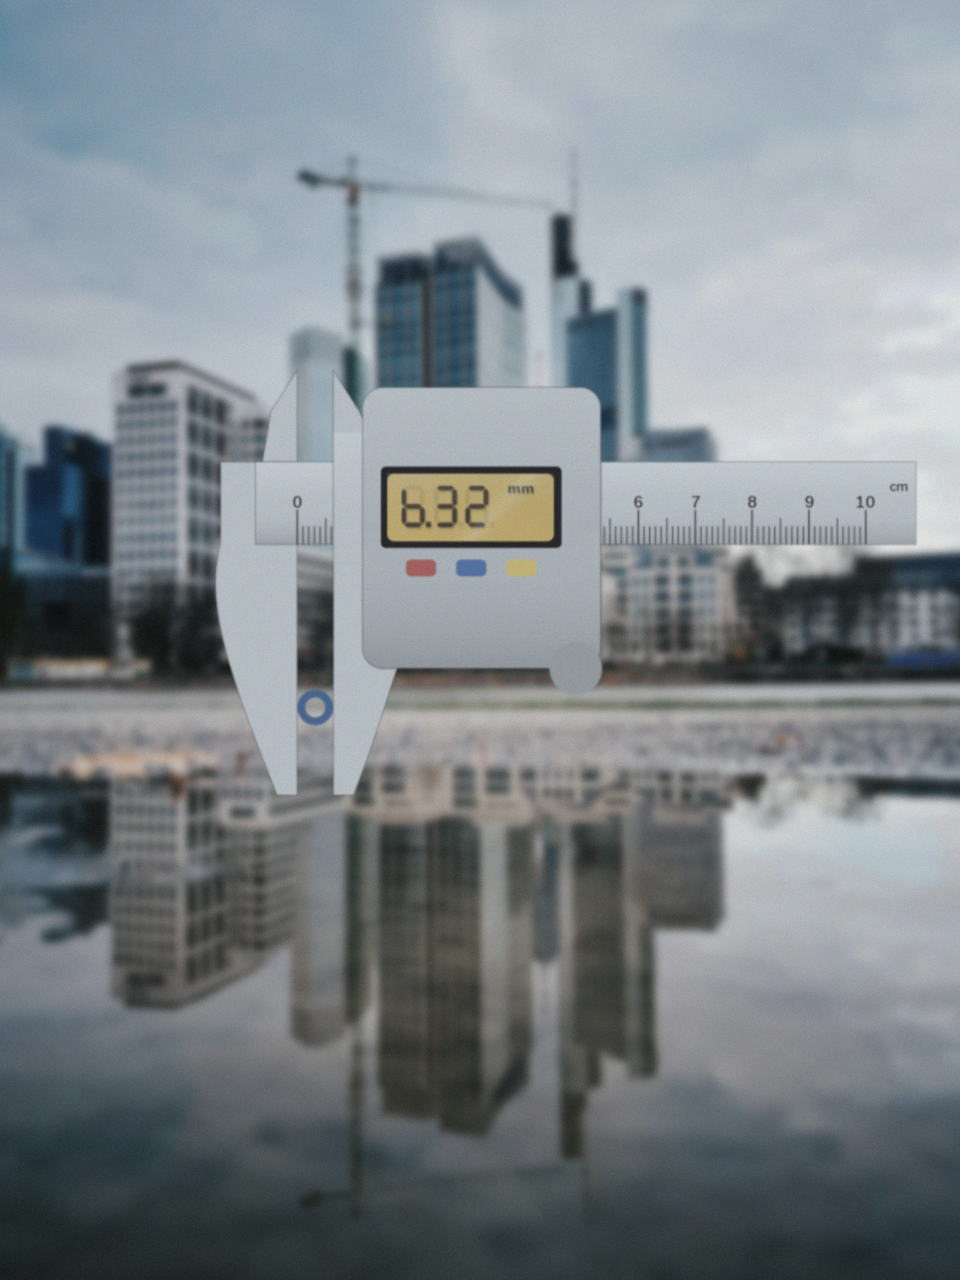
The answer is 6.32 mm
